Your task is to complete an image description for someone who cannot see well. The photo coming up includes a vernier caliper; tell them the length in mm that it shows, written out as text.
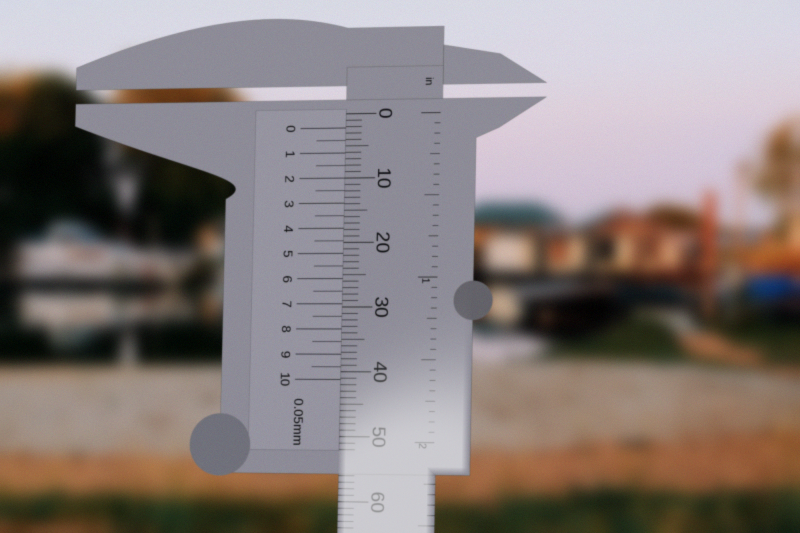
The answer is 2.2 mm
